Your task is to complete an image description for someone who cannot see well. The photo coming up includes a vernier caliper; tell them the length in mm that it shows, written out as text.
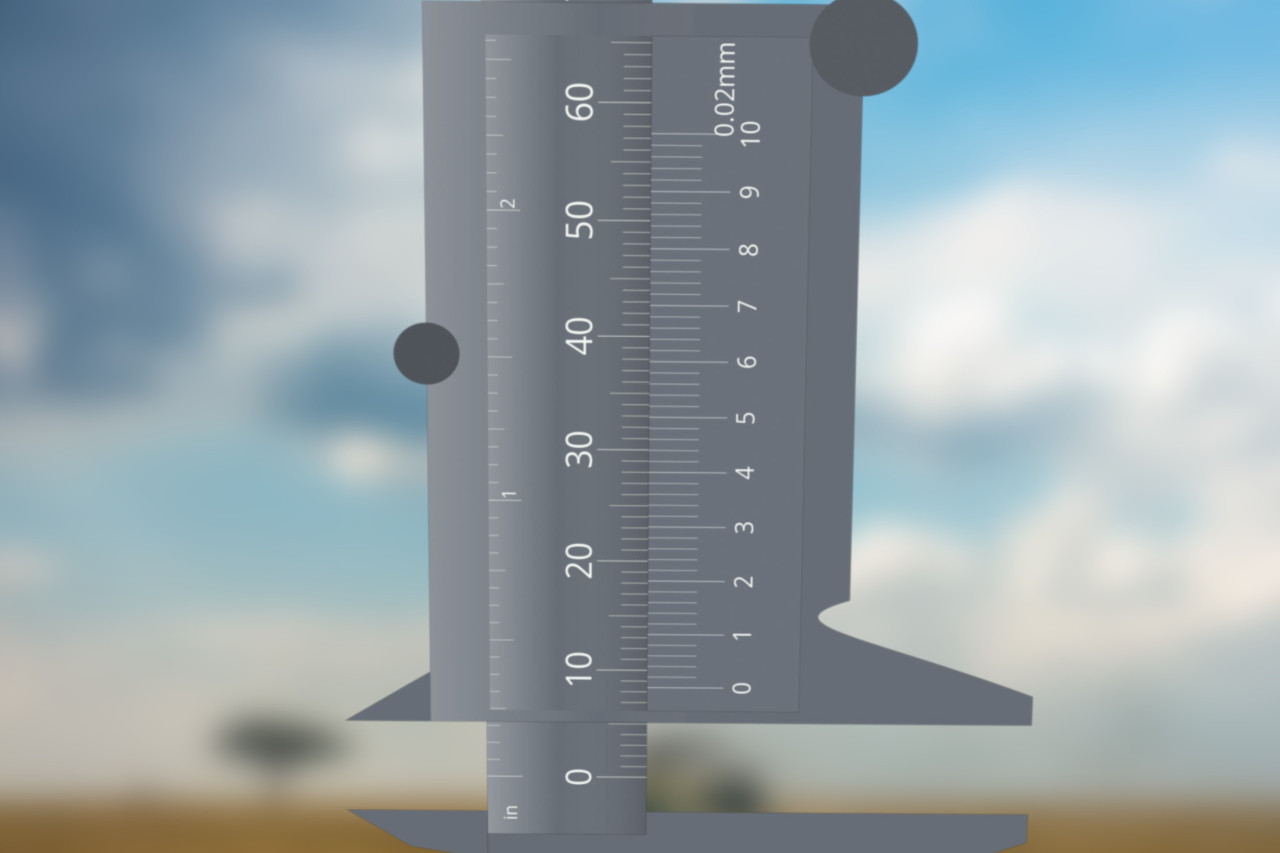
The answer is 8.4 mm
